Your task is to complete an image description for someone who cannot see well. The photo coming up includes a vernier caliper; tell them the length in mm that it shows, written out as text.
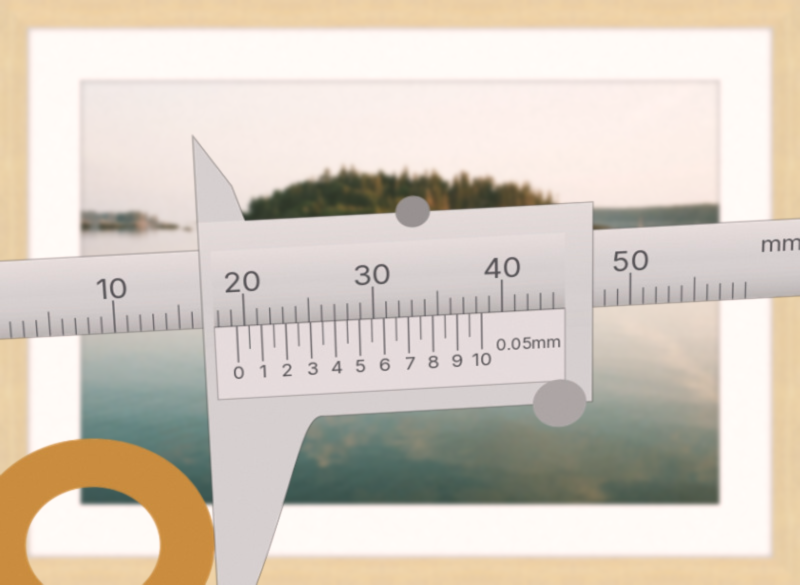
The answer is 19.4 mm
